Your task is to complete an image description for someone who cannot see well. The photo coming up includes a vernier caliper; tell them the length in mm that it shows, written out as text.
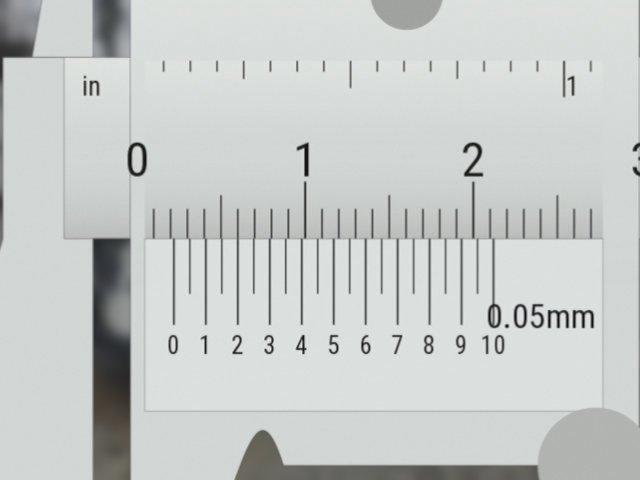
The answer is 2.2 mm
